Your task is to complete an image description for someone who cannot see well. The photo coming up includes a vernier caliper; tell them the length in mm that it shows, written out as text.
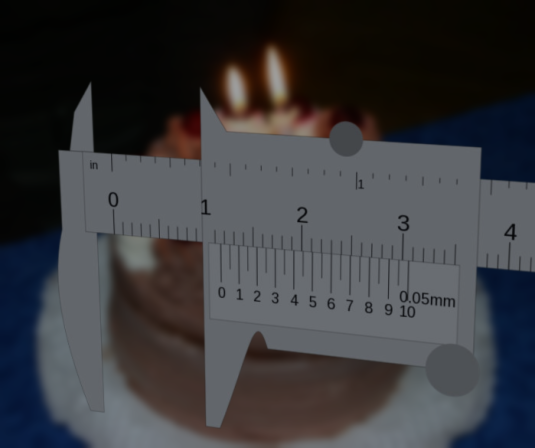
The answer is 11.6 mm
